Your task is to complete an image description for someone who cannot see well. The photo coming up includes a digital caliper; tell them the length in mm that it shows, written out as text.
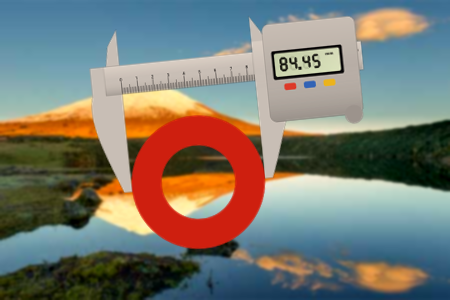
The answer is 84.45 mm
